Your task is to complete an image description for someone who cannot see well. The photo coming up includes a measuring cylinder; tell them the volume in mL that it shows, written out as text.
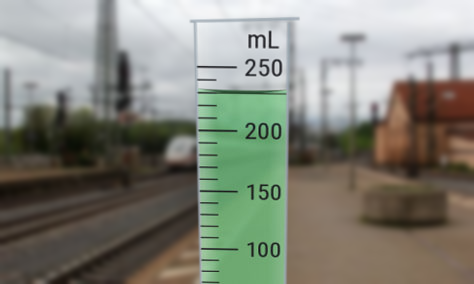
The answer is 230 mL
